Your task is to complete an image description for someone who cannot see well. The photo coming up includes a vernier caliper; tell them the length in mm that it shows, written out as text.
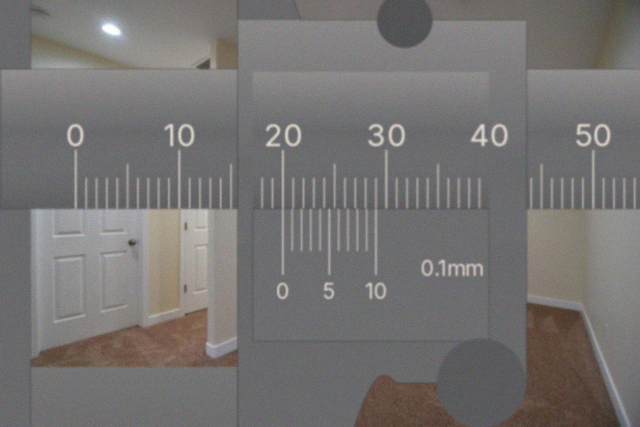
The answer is 20.0 mm
